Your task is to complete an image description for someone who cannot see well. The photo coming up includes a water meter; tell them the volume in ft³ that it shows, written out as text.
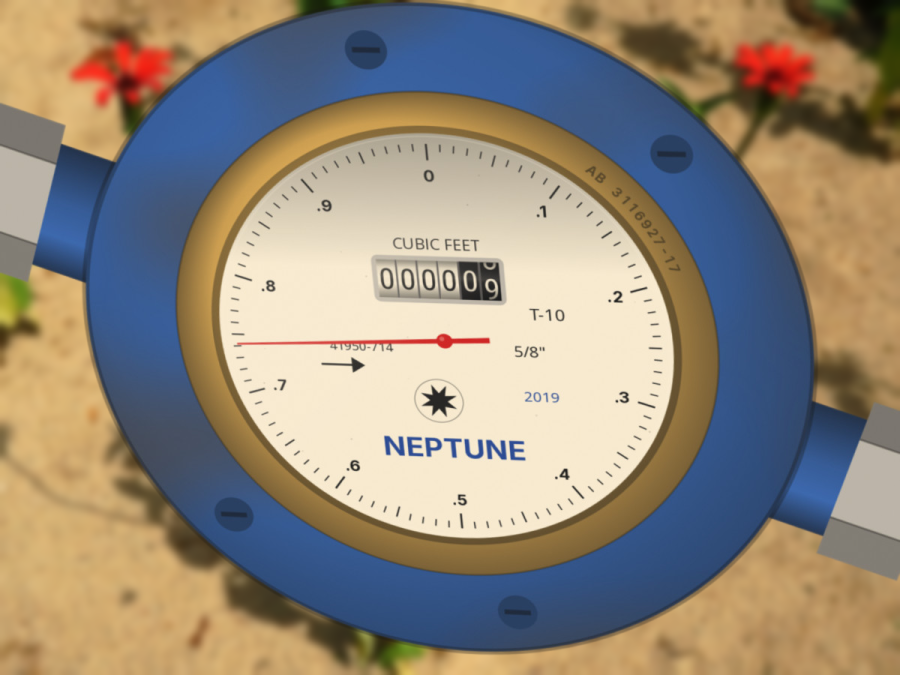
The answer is 8.74 ft³
